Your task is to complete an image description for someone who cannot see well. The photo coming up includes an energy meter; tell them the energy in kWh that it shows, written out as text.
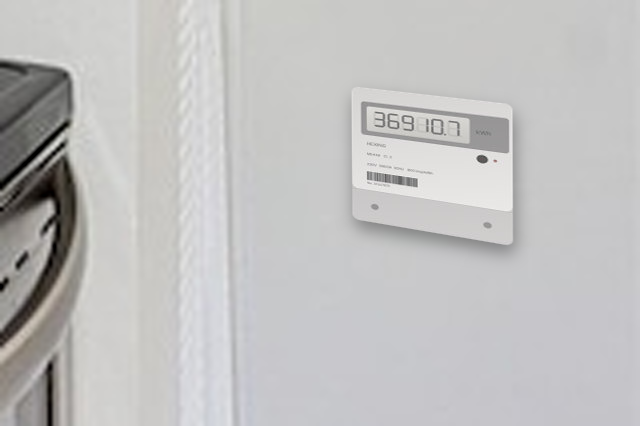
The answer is 36910.7 kWh
